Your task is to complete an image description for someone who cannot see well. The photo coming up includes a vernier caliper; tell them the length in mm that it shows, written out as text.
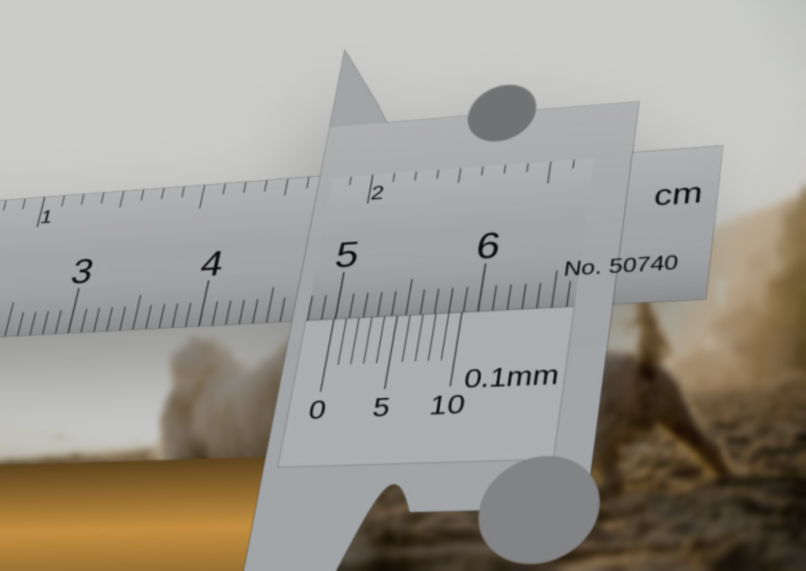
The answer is 49.9 mm
